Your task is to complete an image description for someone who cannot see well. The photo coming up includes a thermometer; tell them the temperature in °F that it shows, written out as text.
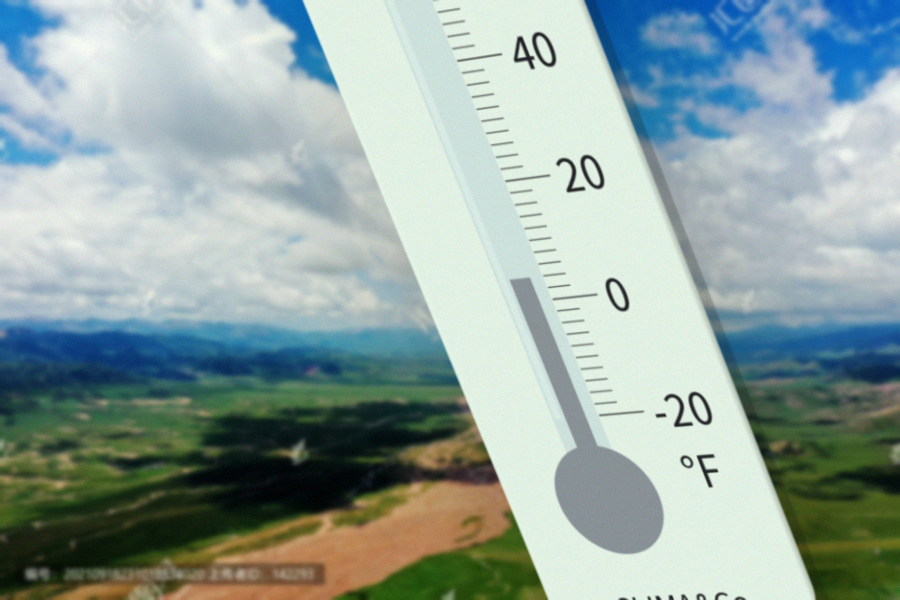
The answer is 4 °F
